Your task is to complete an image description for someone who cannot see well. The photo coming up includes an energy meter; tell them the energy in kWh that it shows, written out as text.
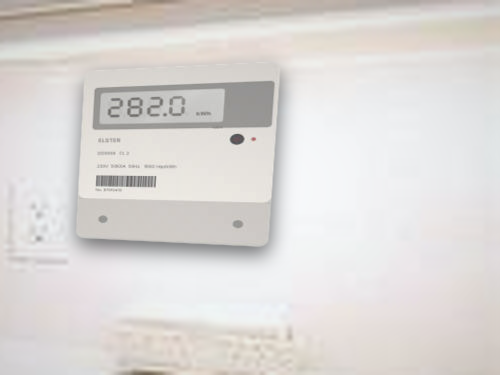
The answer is 282.0 kWh
